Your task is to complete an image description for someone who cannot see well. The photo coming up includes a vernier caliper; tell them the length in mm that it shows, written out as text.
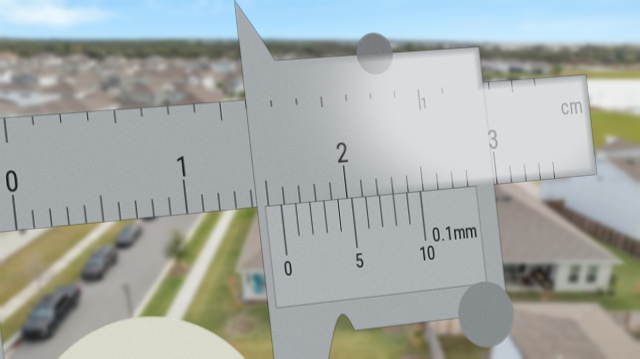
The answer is 15.8 mm
